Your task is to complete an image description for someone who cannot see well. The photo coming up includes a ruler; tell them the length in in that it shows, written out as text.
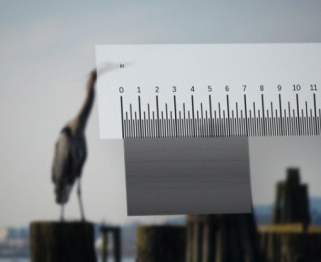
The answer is 7 in
